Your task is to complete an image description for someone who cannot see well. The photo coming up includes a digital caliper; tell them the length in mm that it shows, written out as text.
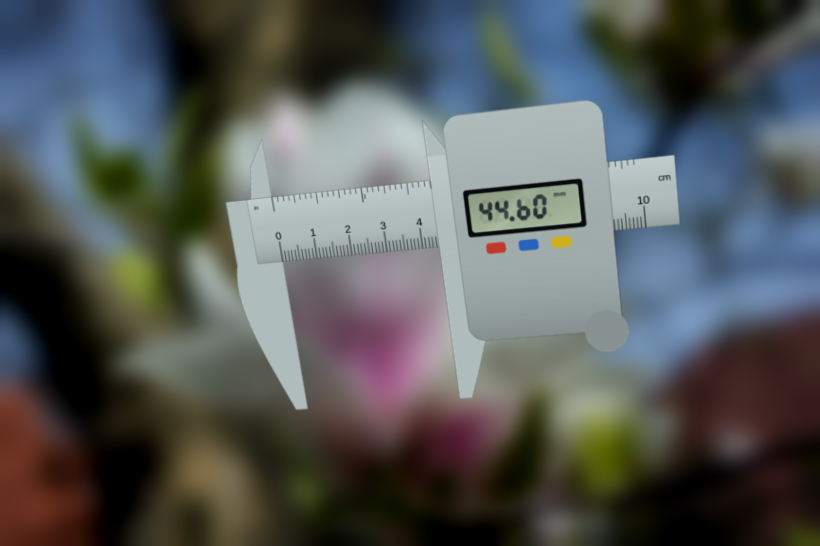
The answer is 44.60 mm
